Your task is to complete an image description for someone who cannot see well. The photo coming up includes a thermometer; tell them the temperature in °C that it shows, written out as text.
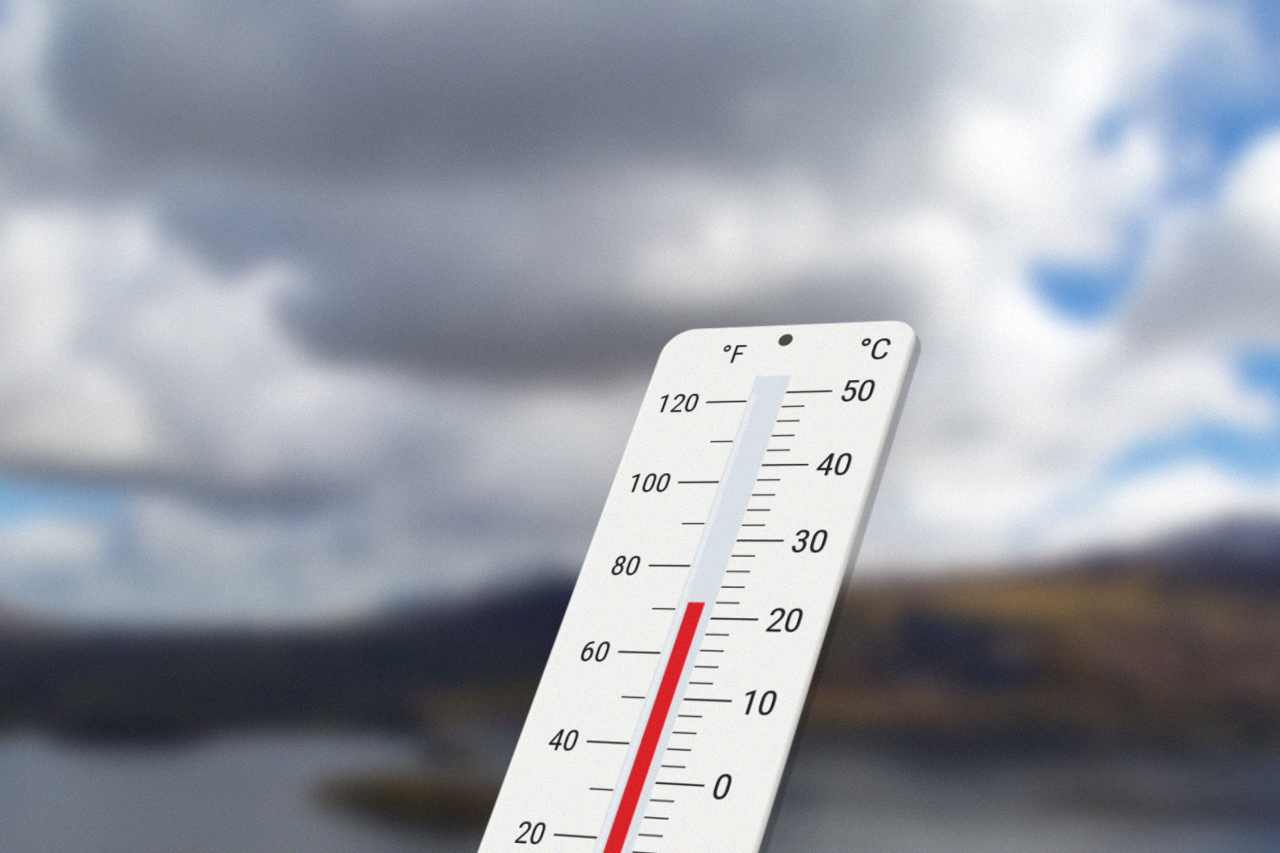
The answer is 22 °C
